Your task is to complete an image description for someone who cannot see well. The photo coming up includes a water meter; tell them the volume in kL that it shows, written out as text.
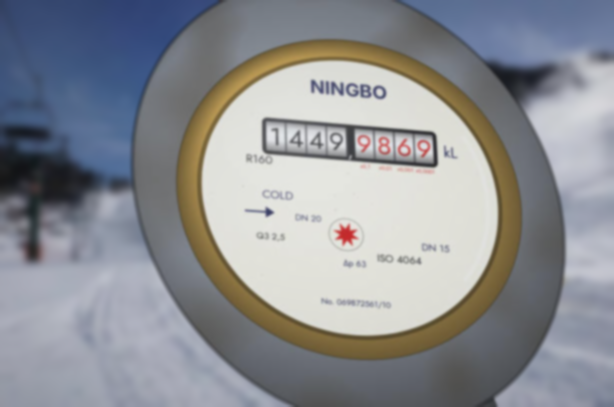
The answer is 1449.9869 kL
